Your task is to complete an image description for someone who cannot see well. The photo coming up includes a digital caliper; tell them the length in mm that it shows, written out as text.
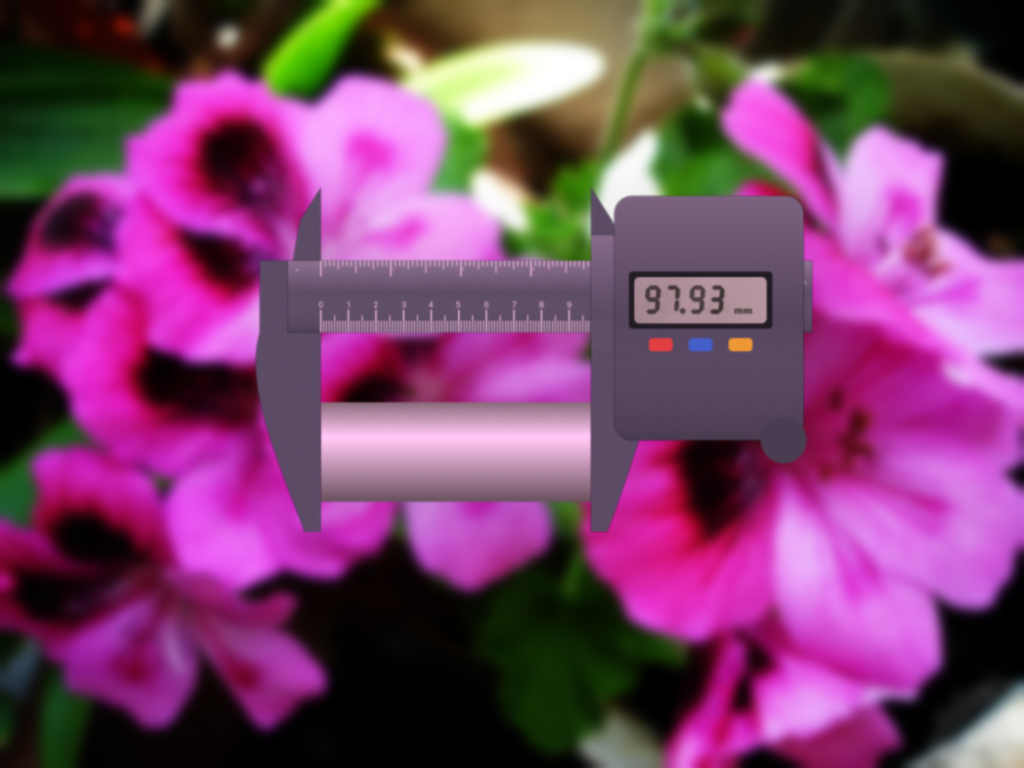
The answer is 97.93 mm
